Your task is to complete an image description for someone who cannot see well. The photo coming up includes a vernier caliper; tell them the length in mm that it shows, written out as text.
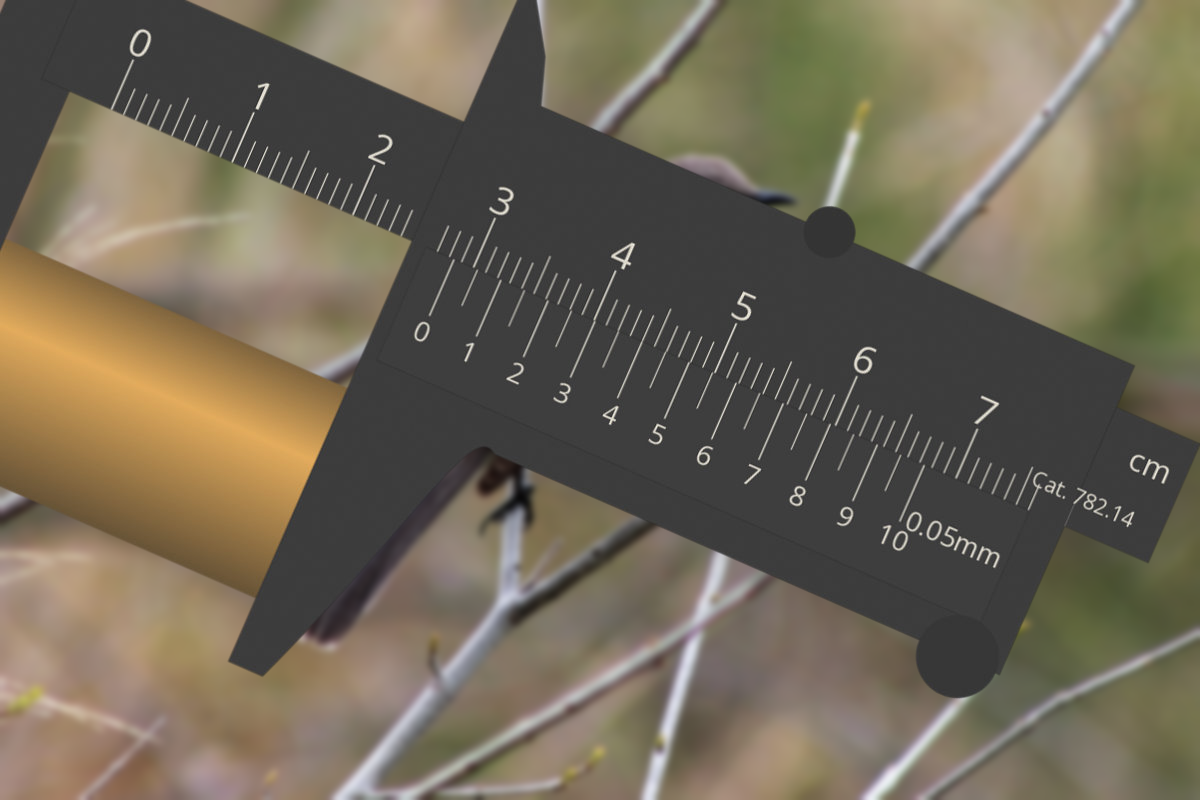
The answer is 28.4 mm
